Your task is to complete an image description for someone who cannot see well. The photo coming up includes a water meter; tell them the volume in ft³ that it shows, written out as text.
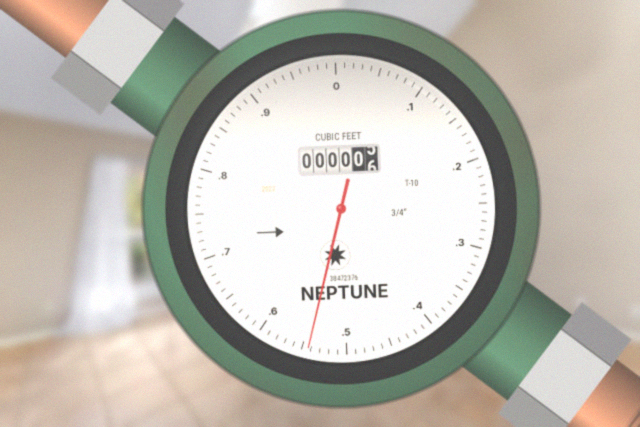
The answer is 5.54 ft³
